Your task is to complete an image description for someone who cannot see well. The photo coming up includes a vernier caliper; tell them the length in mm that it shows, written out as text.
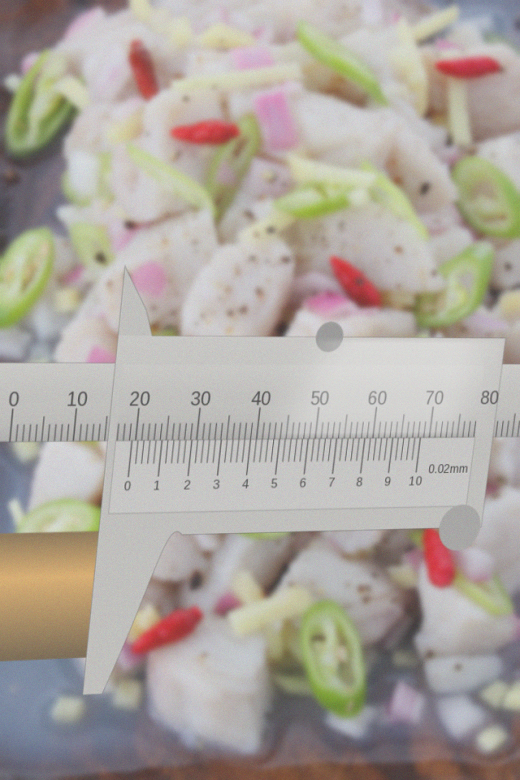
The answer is 19.4 mm
